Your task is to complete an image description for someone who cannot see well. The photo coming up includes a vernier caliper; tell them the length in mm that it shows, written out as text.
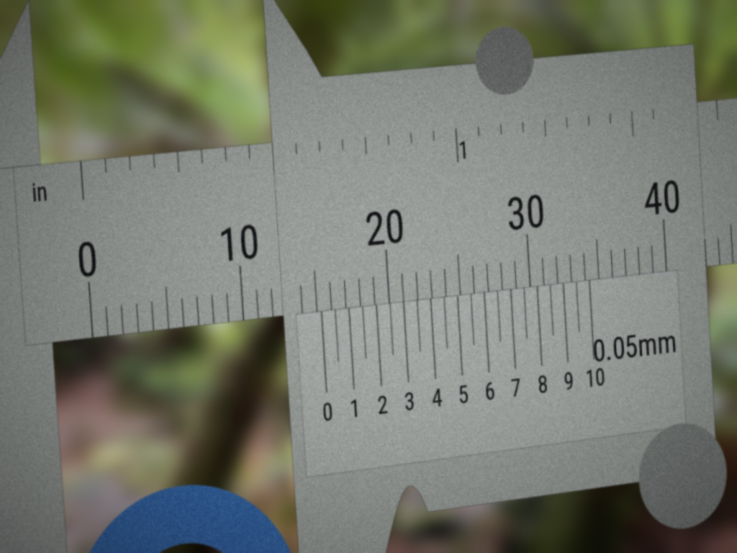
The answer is 15.3 mm
